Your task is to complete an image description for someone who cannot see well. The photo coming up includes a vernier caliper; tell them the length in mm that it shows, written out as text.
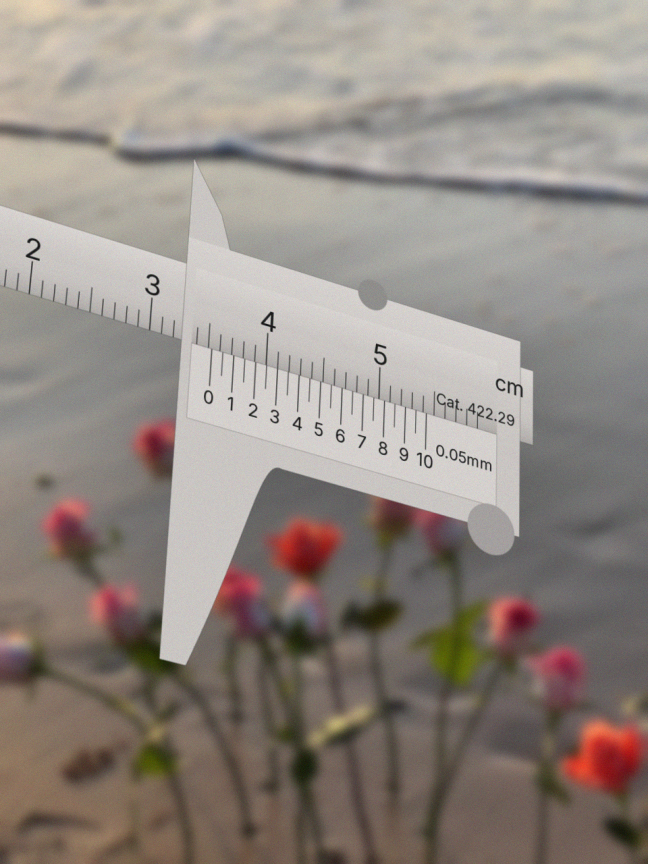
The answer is 35.3 mm
